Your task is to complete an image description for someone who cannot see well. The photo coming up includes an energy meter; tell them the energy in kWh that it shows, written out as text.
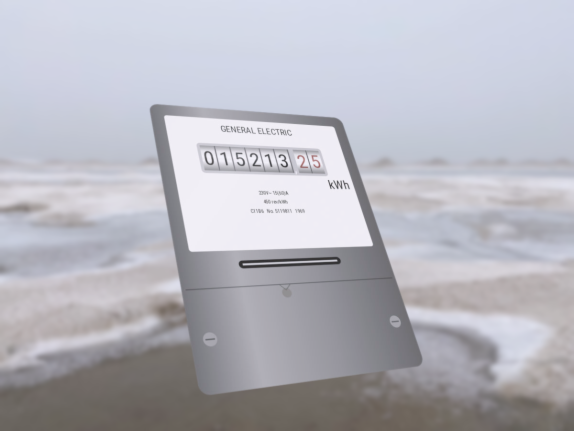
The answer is 15213.25 kWh
